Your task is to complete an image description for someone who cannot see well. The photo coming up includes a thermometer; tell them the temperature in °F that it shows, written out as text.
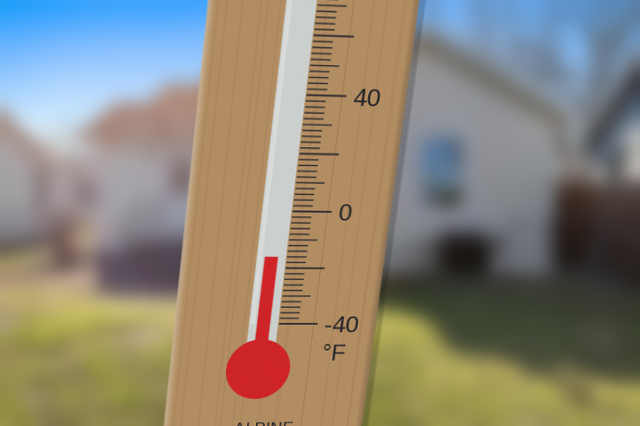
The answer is -16 °F
